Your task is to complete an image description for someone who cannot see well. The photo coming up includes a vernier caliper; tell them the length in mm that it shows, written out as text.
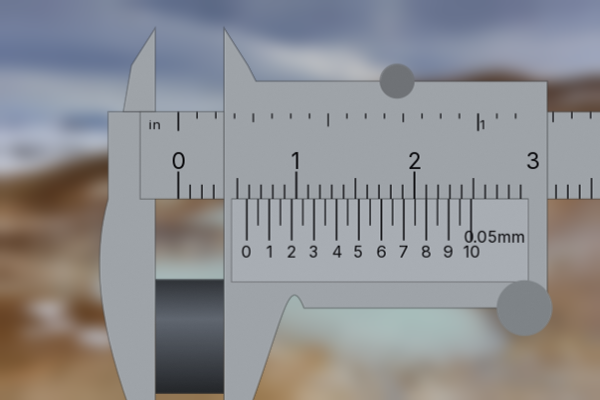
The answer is 5.8 mm
